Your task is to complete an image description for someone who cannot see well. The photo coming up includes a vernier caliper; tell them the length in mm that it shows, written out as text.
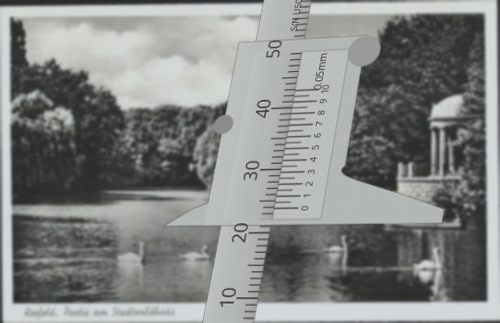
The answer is 23.8 mm
